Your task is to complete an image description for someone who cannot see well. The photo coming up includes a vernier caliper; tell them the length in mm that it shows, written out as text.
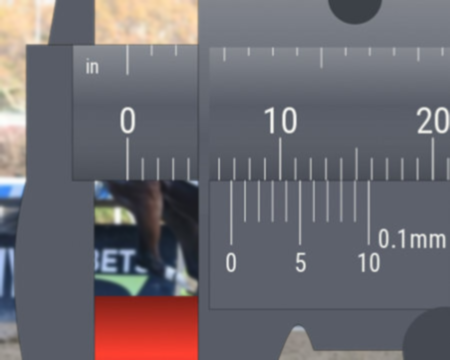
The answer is 6.8 mm
